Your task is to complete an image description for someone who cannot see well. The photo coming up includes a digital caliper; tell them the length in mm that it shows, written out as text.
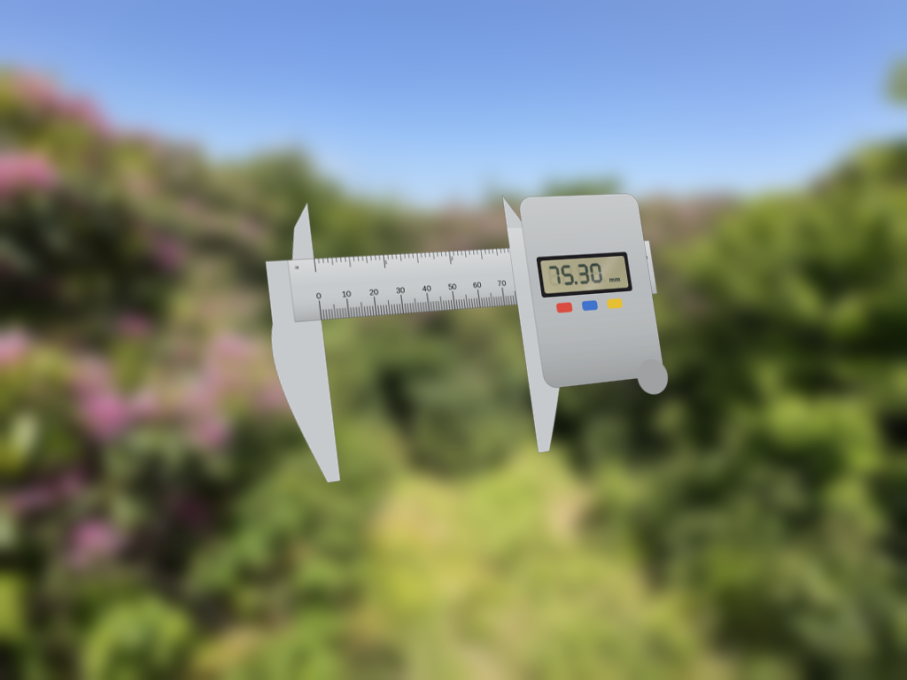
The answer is 75.30 mm
